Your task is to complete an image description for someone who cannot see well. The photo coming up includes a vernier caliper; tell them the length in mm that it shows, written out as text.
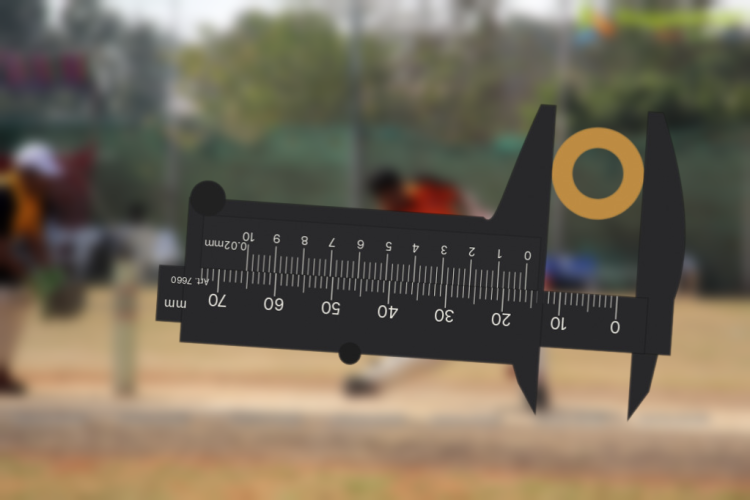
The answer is 16.2 mm
